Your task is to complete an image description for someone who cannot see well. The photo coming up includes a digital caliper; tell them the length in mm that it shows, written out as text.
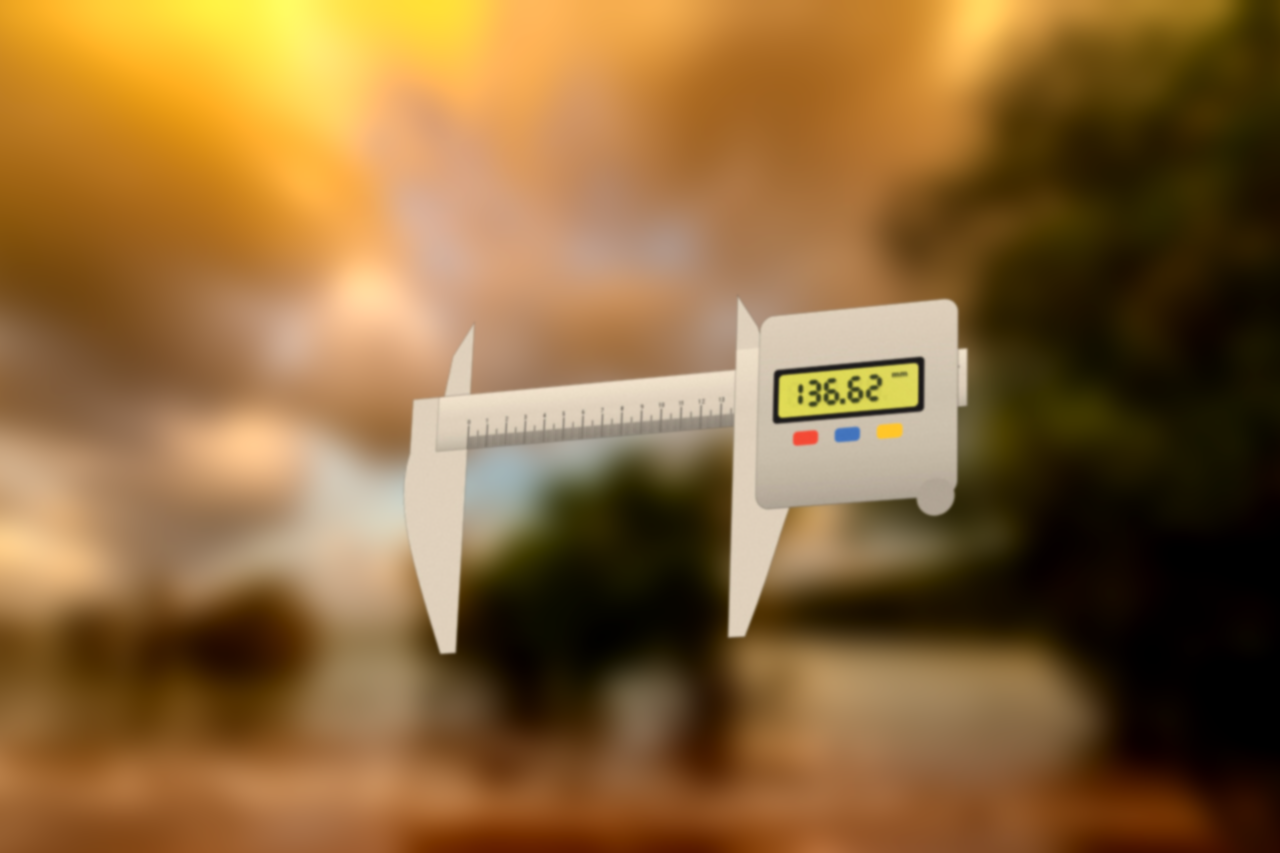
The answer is 136.62 mm
